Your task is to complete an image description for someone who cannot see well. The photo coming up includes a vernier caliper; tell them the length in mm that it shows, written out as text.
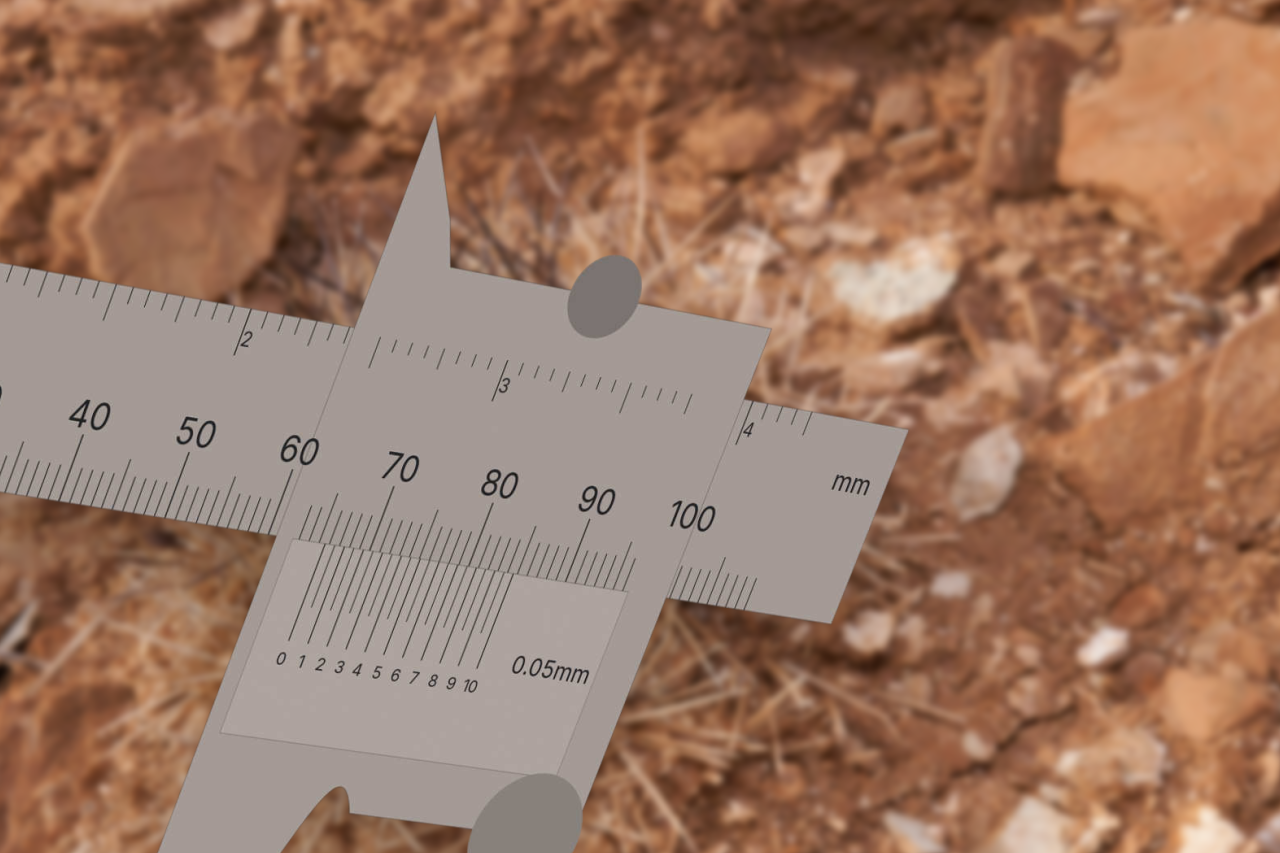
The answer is 65.6 mm
